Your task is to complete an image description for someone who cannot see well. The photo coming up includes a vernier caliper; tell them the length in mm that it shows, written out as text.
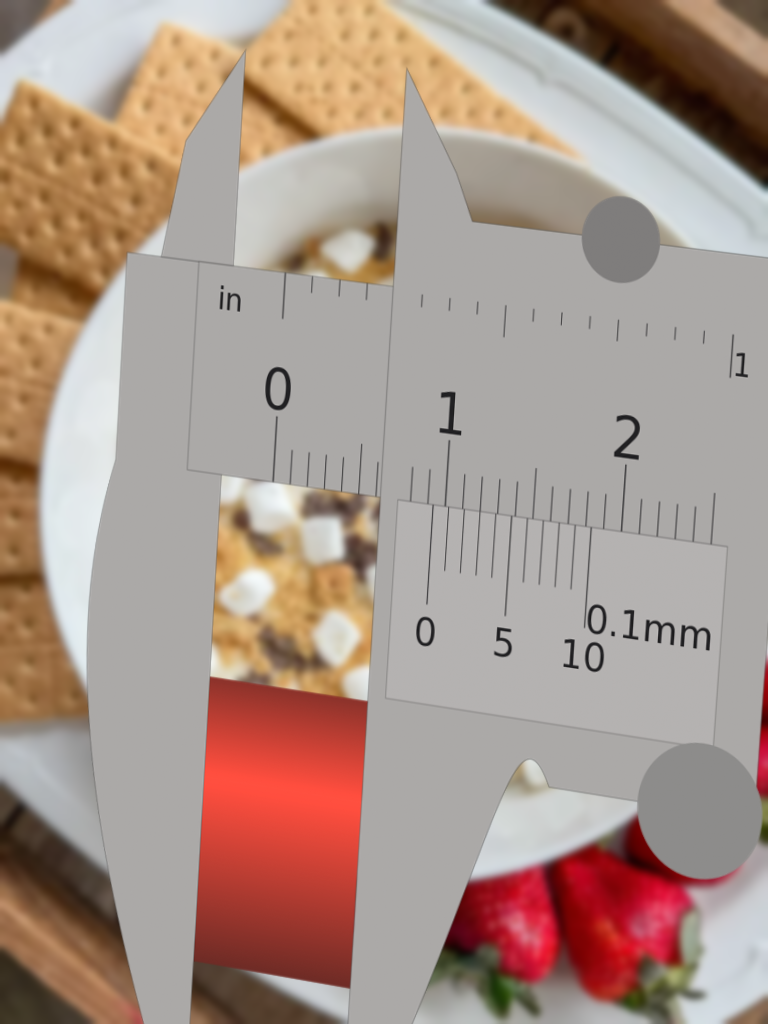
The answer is 9.3 mm
